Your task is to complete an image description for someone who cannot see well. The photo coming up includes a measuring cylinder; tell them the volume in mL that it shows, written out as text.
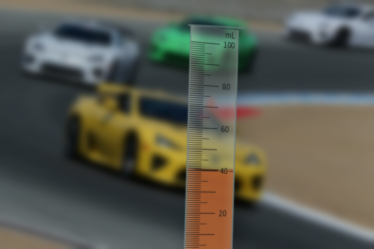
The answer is 40 mL
